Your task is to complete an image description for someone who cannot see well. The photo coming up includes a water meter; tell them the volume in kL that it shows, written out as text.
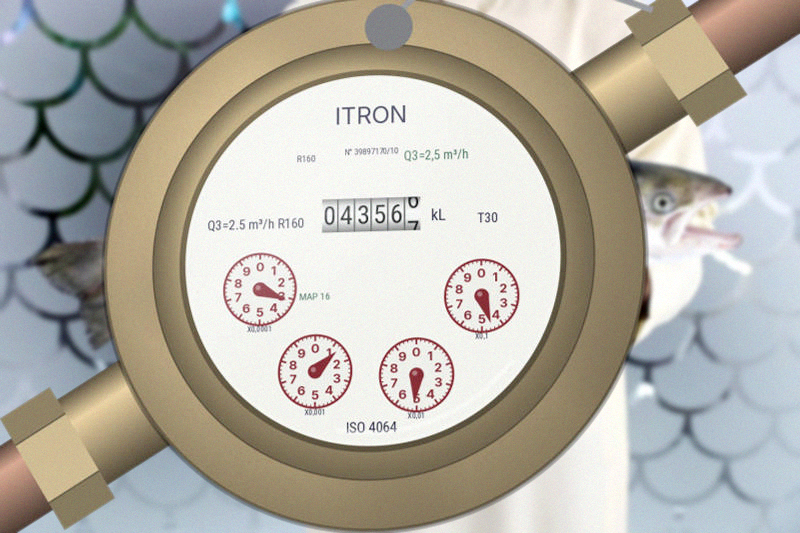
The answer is 43566.4513 kL
